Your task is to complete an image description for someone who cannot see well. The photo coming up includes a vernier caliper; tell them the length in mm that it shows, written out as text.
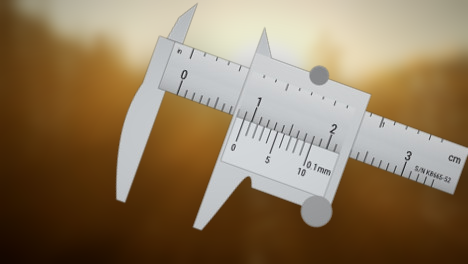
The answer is 9.0 mm
